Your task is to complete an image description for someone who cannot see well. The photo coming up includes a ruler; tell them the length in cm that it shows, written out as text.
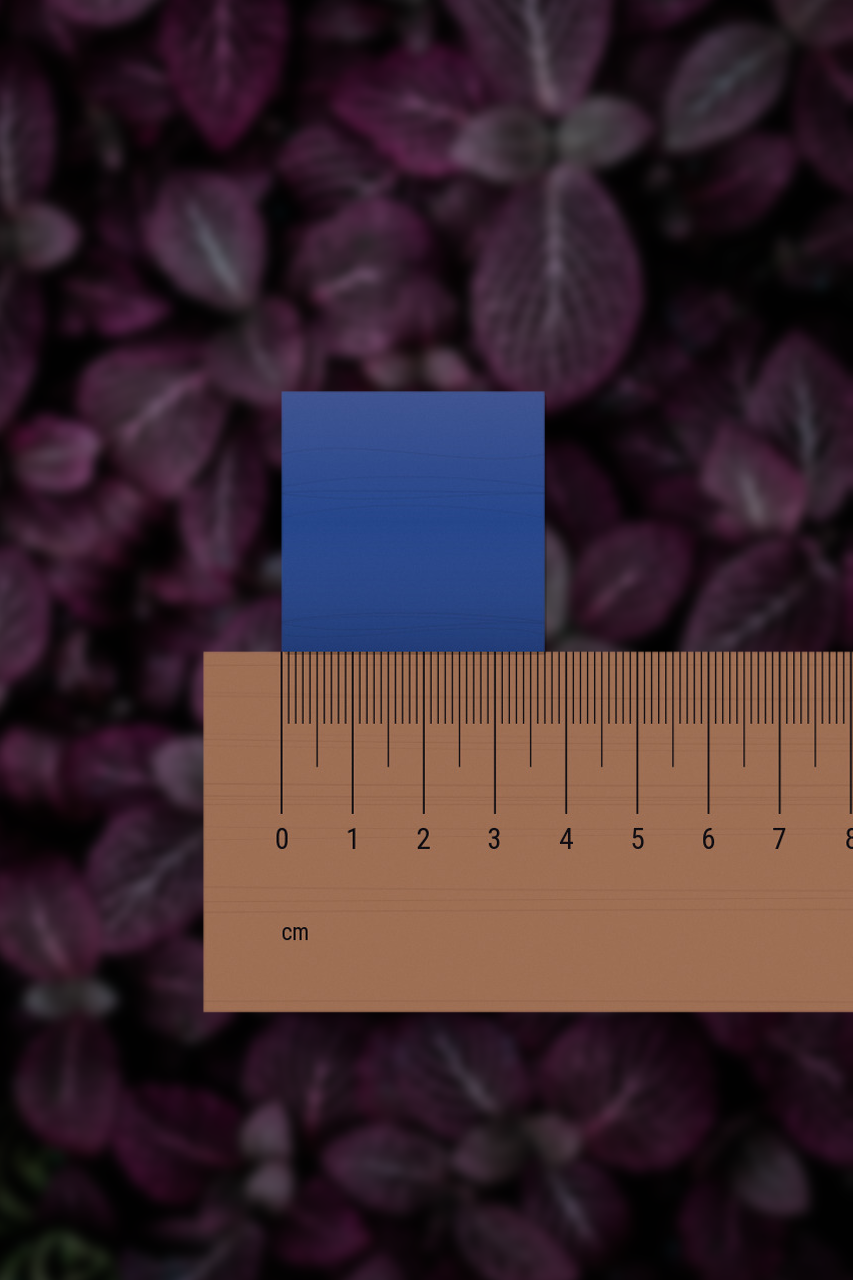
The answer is 3.7 cm
